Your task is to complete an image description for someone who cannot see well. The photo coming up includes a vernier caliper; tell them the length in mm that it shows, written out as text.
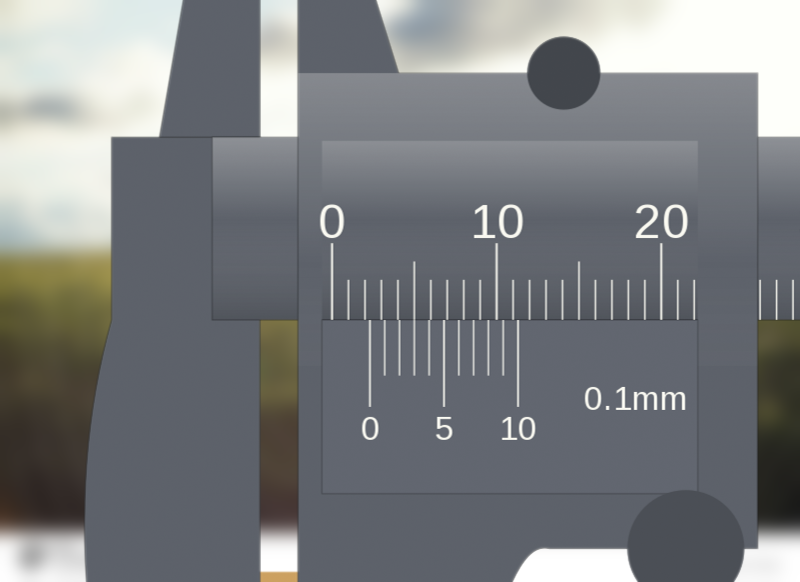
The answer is 2.3 mm
